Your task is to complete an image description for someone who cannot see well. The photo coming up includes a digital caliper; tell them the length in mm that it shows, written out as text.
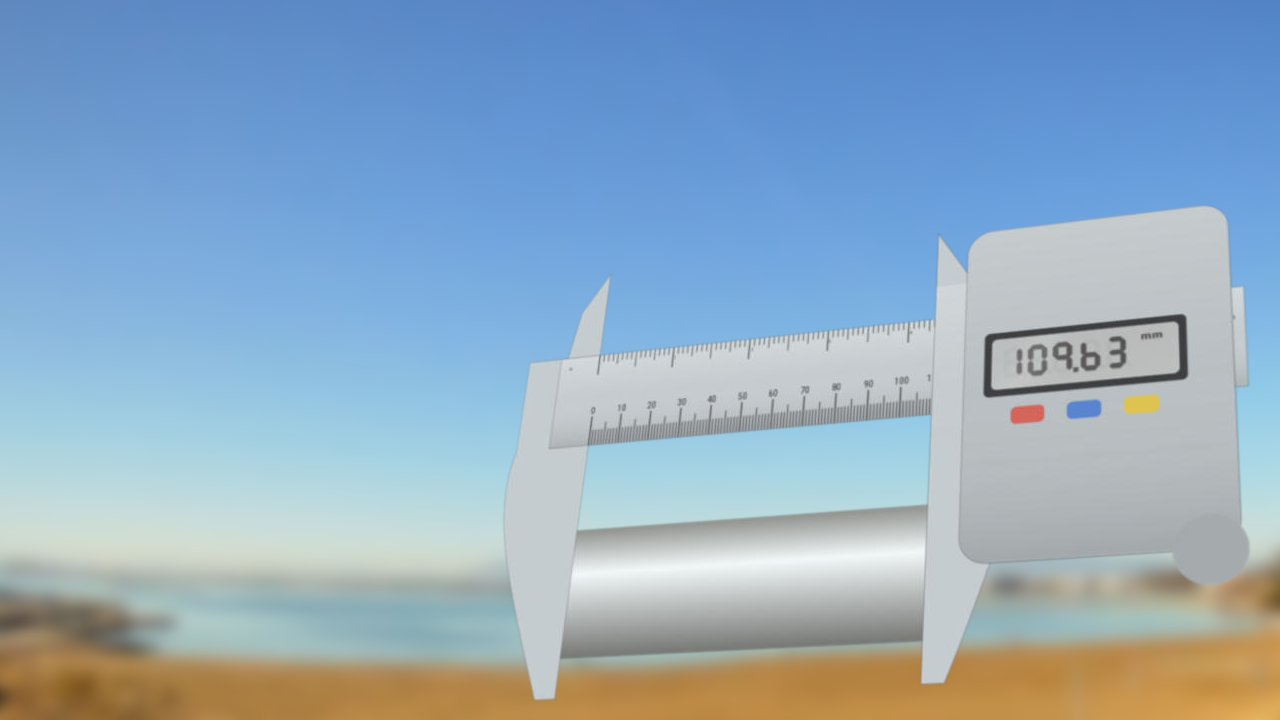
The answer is 109.63 mm
